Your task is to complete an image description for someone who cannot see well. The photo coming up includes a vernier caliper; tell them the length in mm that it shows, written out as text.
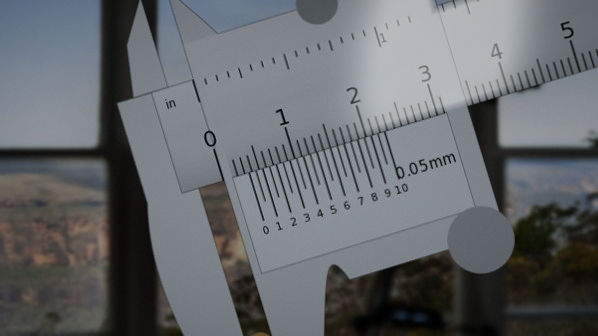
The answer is 3.6 mm
